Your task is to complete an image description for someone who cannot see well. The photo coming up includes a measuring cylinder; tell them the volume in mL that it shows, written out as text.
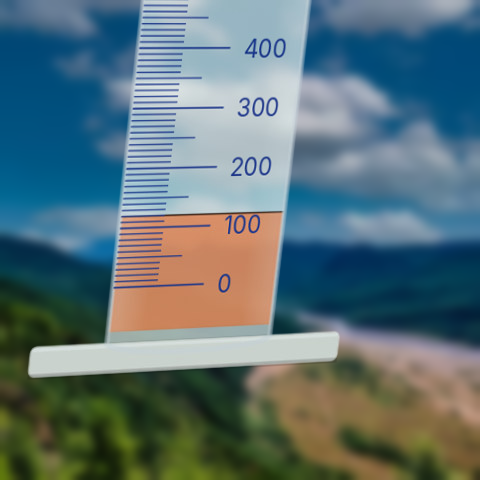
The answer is 120 mL
